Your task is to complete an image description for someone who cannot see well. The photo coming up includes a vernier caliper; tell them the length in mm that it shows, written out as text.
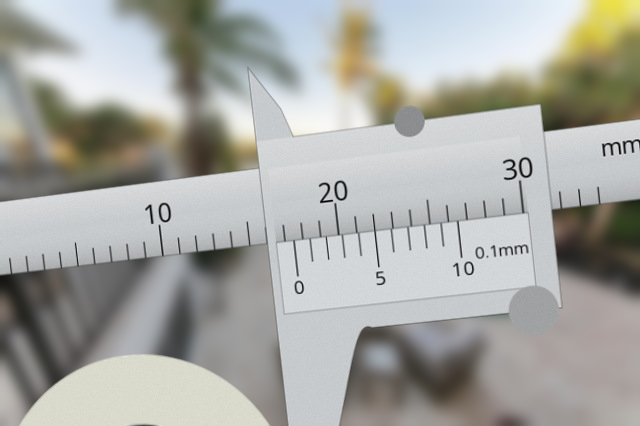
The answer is 17.5 mm
